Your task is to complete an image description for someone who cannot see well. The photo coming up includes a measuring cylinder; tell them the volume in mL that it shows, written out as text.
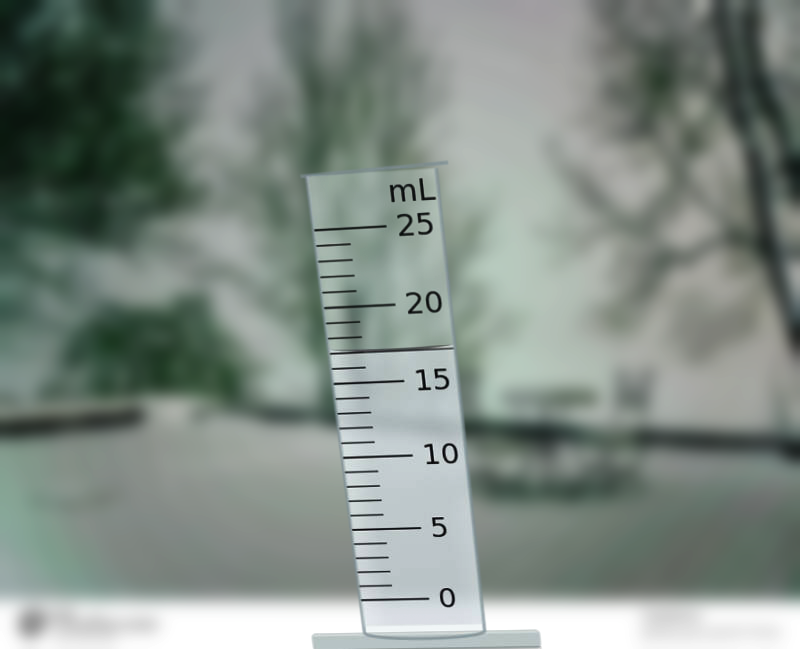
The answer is 17 mL
